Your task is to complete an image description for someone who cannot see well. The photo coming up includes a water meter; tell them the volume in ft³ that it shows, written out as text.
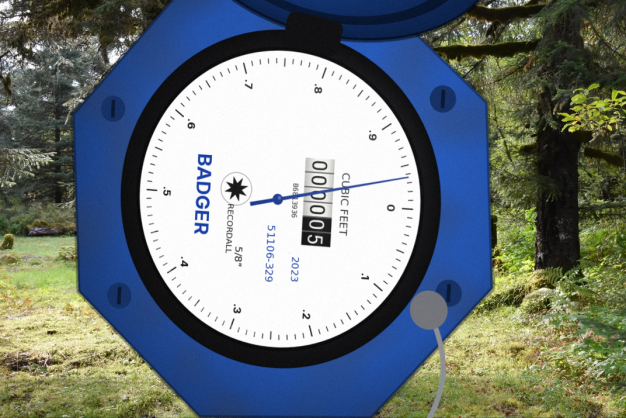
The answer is 4.96 ft³
